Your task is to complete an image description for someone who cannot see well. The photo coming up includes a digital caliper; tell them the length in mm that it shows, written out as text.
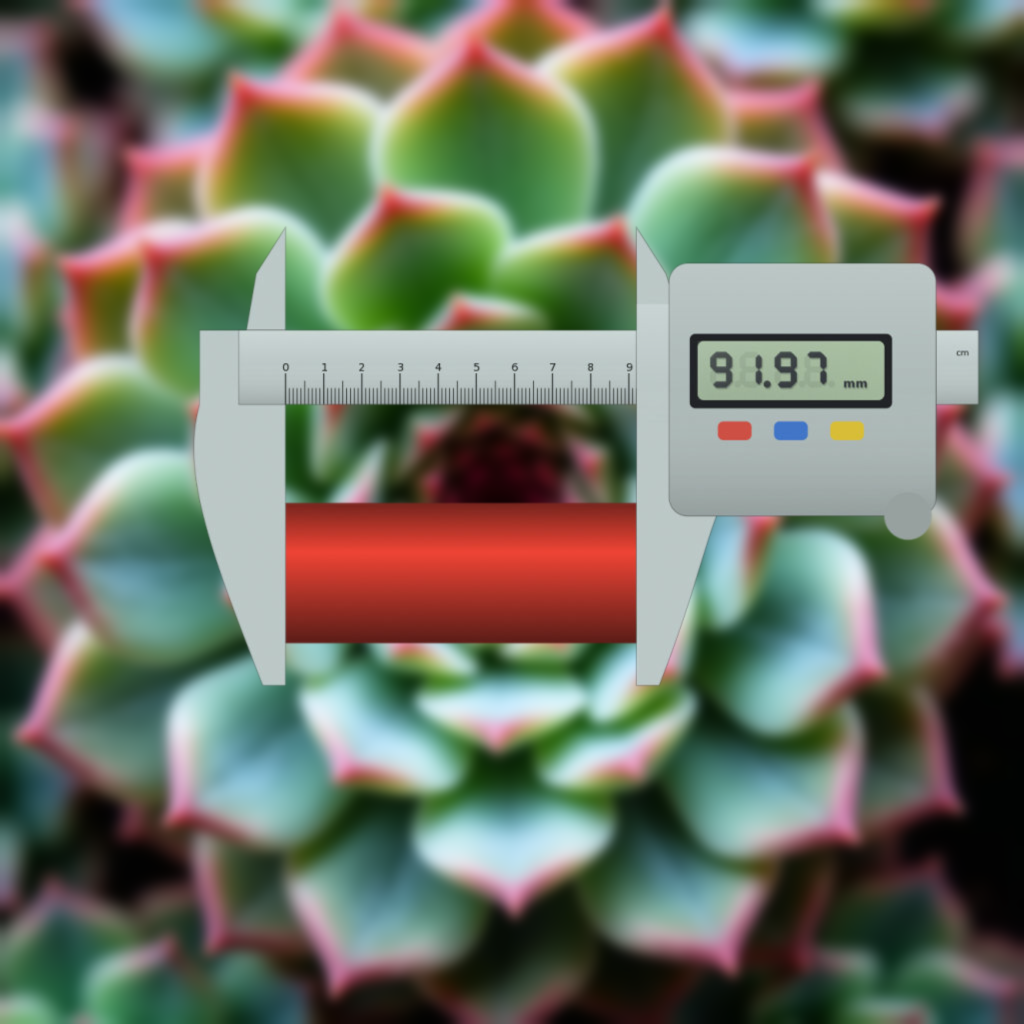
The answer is 91.97 mm
